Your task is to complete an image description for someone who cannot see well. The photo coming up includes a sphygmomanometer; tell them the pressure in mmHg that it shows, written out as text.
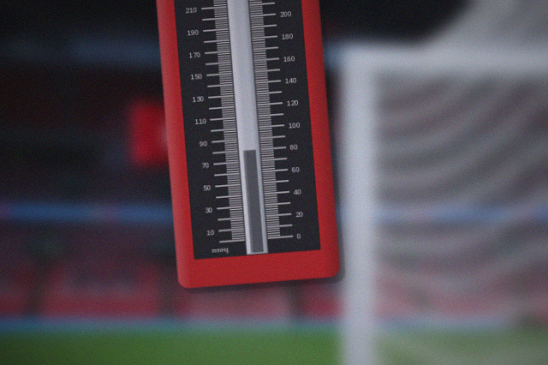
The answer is 80 mmHg
